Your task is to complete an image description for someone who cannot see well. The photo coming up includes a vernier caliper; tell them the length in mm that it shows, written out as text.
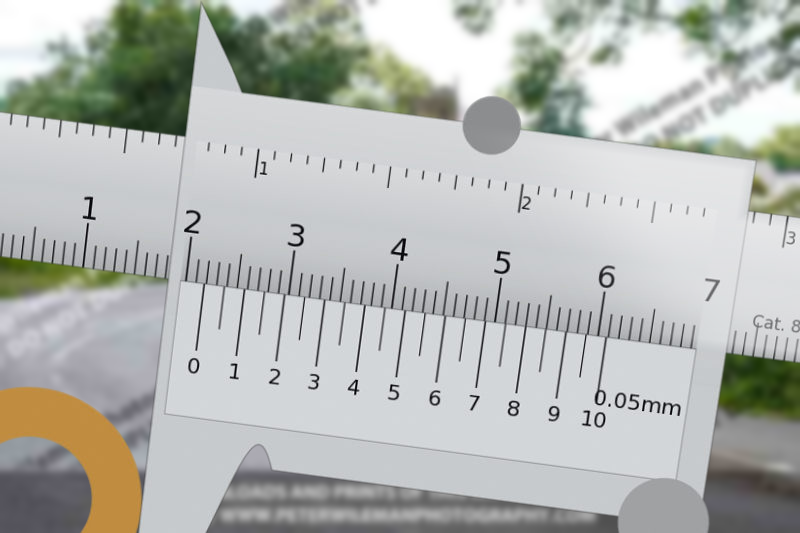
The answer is 21.8 mm
